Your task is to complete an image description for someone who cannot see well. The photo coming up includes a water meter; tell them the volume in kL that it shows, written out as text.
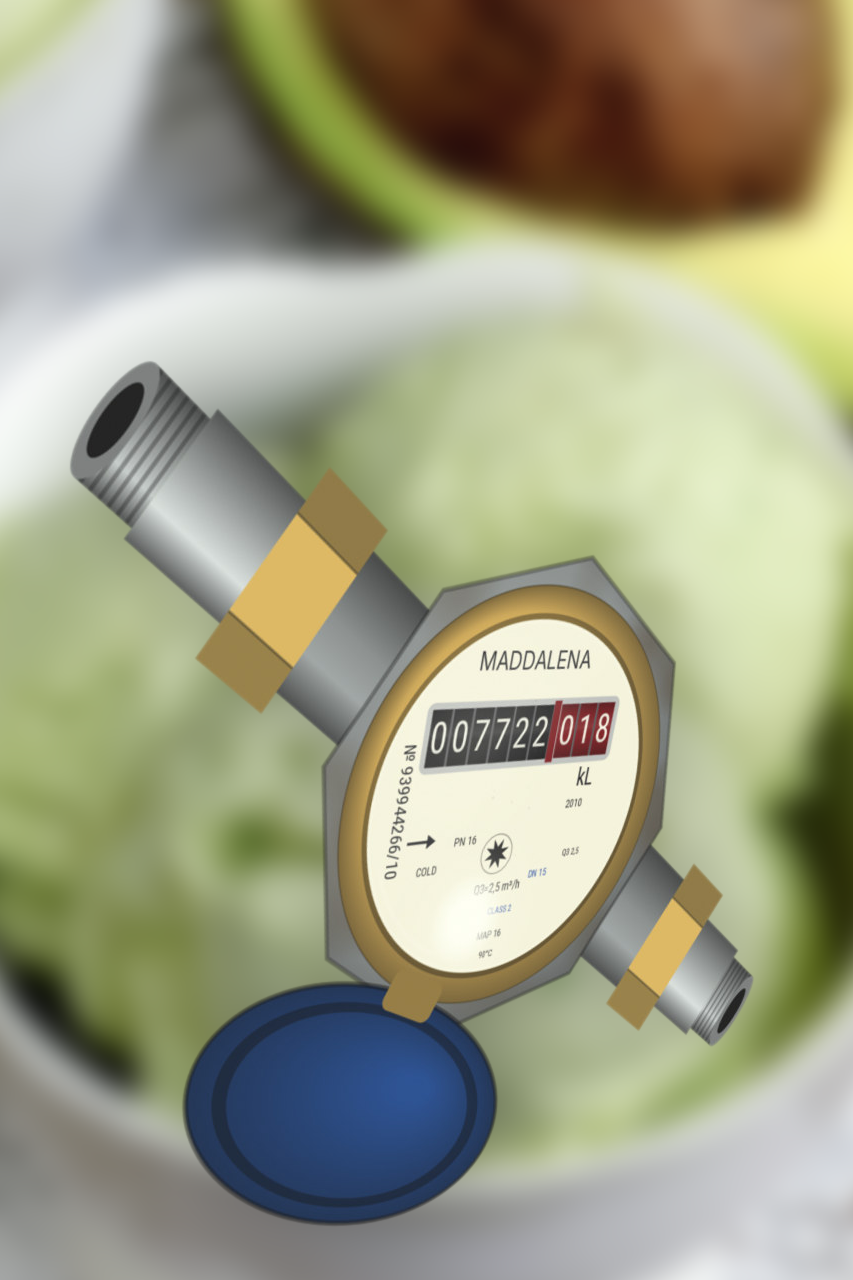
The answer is 7722.018 kL
